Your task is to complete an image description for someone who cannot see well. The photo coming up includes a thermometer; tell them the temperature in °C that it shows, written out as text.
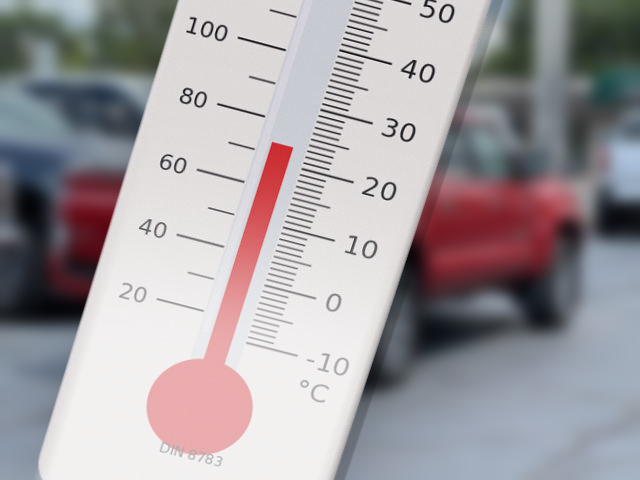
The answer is 23 °C
